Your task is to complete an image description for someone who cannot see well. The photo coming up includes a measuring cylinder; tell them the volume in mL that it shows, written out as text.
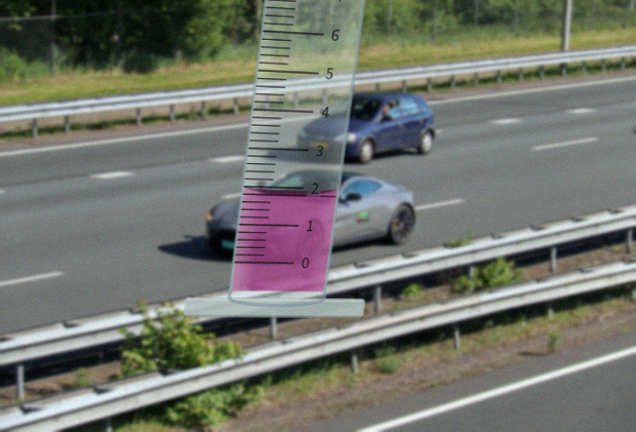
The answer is 1.8 mL
